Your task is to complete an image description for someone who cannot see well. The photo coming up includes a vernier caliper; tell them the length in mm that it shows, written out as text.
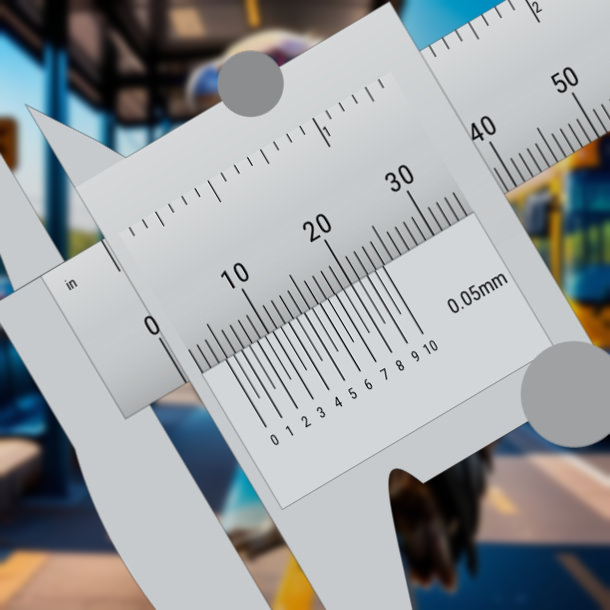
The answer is 4.8 mm
